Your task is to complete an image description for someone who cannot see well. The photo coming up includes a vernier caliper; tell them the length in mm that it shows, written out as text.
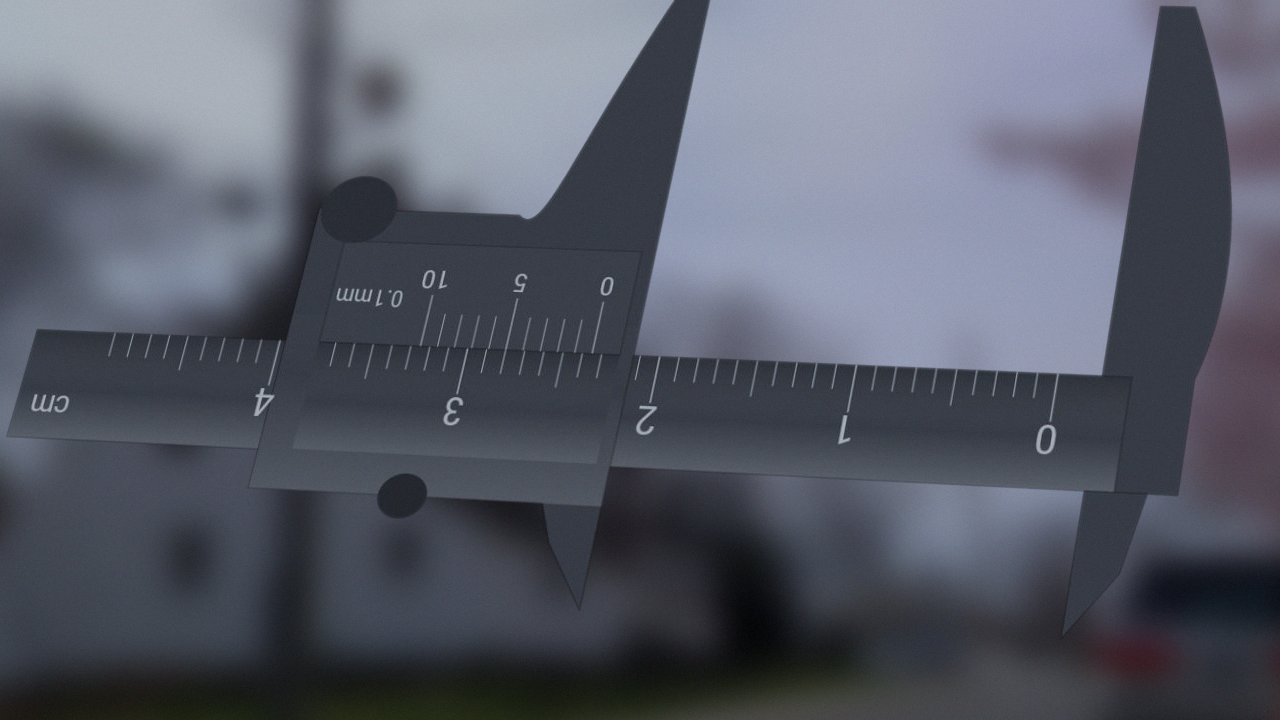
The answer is 23.5 mm
